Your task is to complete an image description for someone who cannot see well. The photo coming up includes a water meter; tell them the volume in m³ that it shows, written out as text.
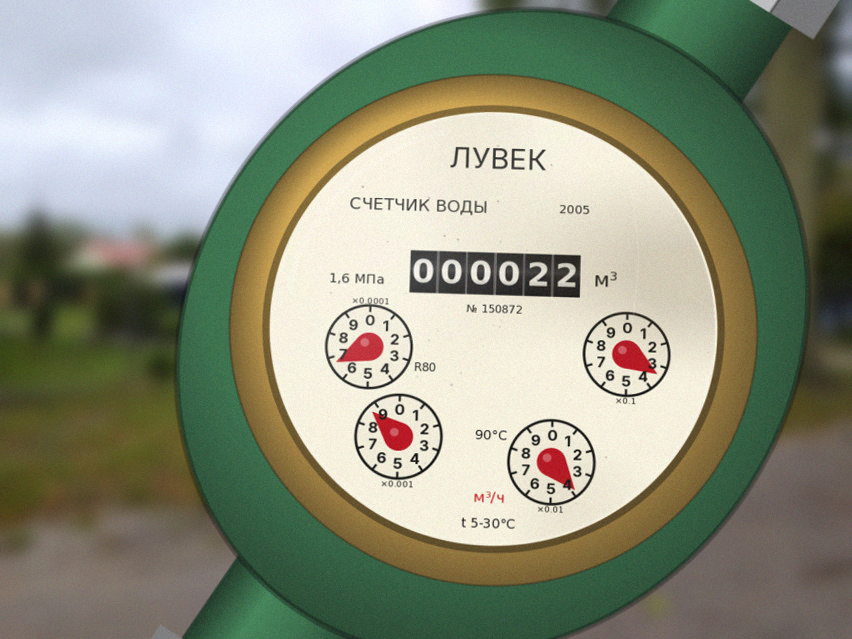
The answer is 22.3386 m³
